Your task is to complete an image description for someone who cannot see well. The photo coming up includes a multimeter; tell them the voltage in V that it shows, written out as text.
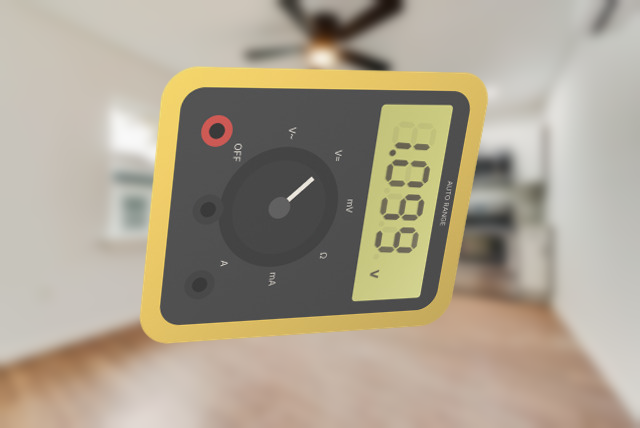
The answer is 1.099 V
